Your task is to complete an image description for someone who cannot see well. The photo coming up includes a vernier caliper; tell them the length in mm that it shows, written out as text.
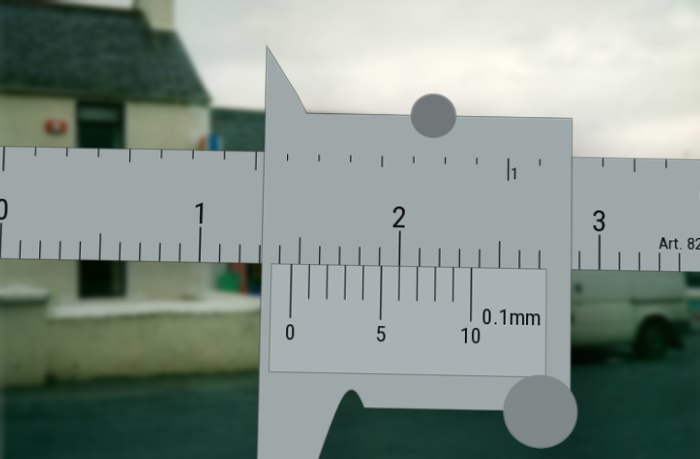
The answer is 14.6 mm
